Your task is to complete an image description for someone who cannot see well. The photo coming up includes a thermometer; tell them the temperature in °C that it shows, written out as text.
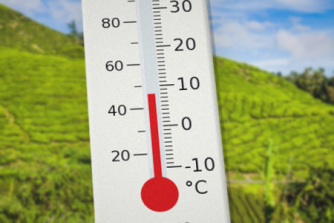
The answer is 8 °C
